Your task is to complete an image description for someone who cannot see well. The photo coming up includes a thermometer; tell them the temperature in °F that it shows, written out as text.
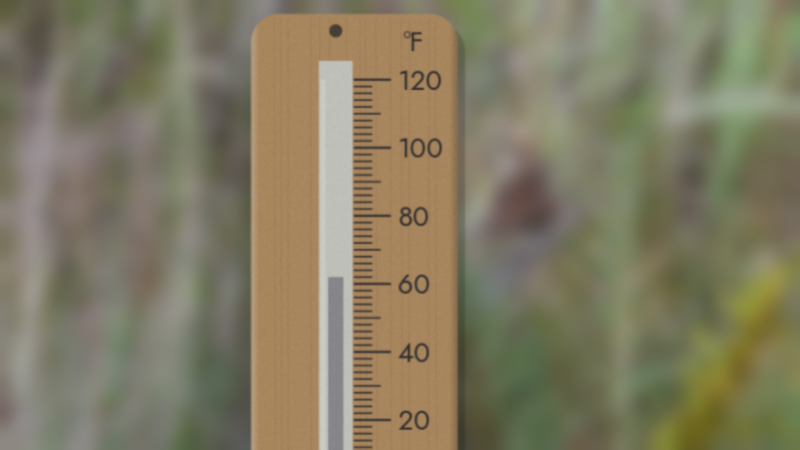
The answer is 62 °F
